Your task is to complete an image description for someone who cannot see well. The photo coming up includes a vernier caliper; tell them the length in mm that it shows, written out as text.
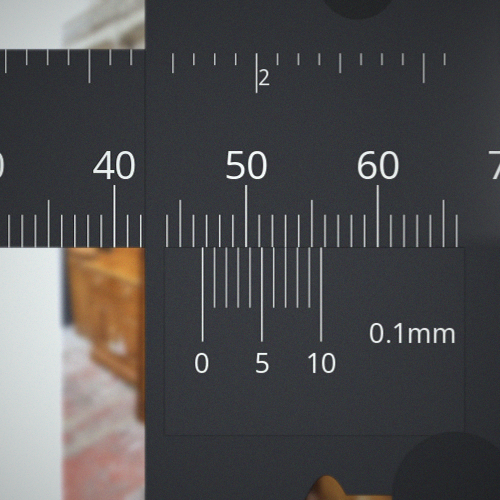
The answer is 46.7 mm
